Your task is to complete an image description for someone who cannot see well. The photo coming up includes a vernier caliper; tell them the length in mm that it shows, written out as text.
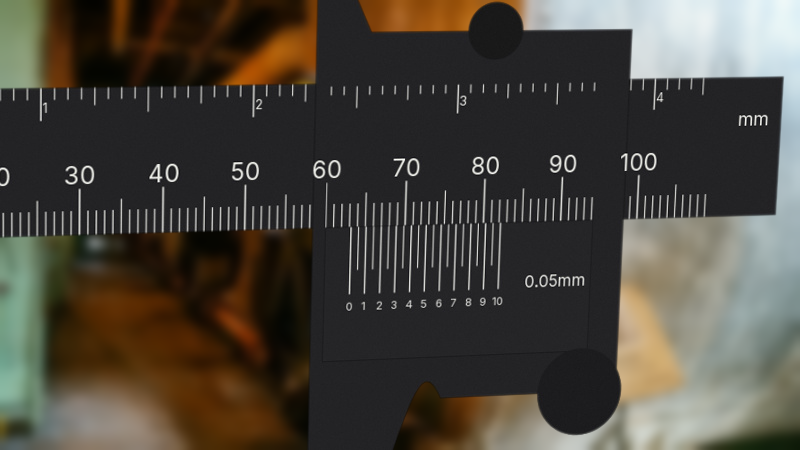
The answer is 63.2 mm
